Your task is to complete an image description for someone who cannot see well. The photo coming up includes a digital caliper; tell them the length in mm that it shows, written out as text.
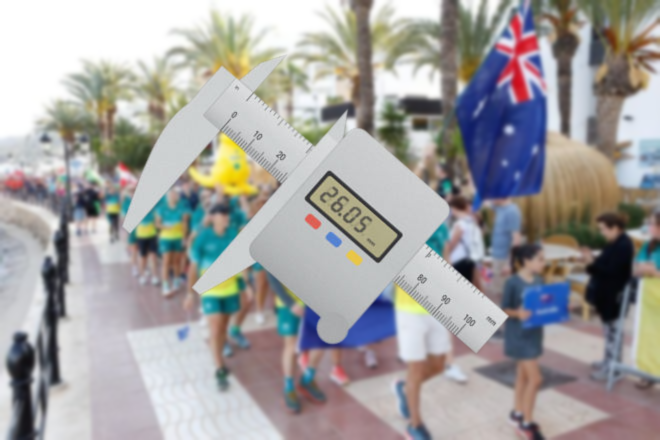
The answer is 26.05 mm
